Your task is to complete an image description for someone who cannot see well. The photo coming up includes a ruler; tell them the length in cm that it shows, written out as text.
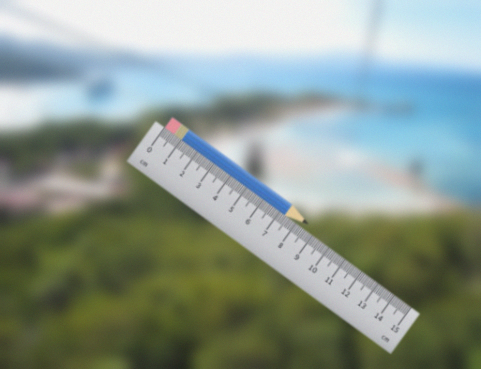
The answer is 8.5 cm
